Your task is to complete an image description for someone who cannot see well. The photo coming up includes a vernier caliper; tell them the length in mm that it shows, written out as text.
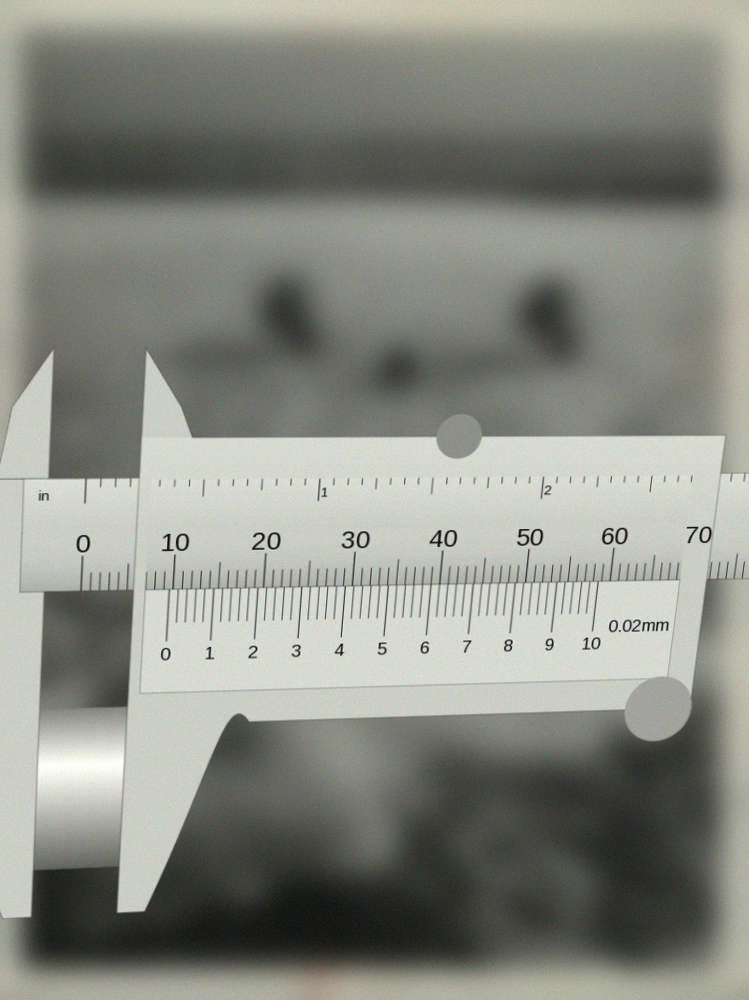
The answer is 9.6 mm
